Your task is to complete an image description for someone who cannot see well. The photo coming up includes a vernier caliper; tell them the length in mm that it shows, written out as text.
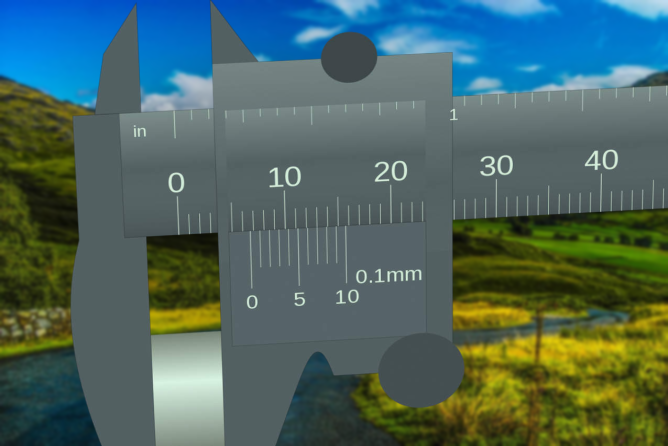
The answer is 6.7 mm
